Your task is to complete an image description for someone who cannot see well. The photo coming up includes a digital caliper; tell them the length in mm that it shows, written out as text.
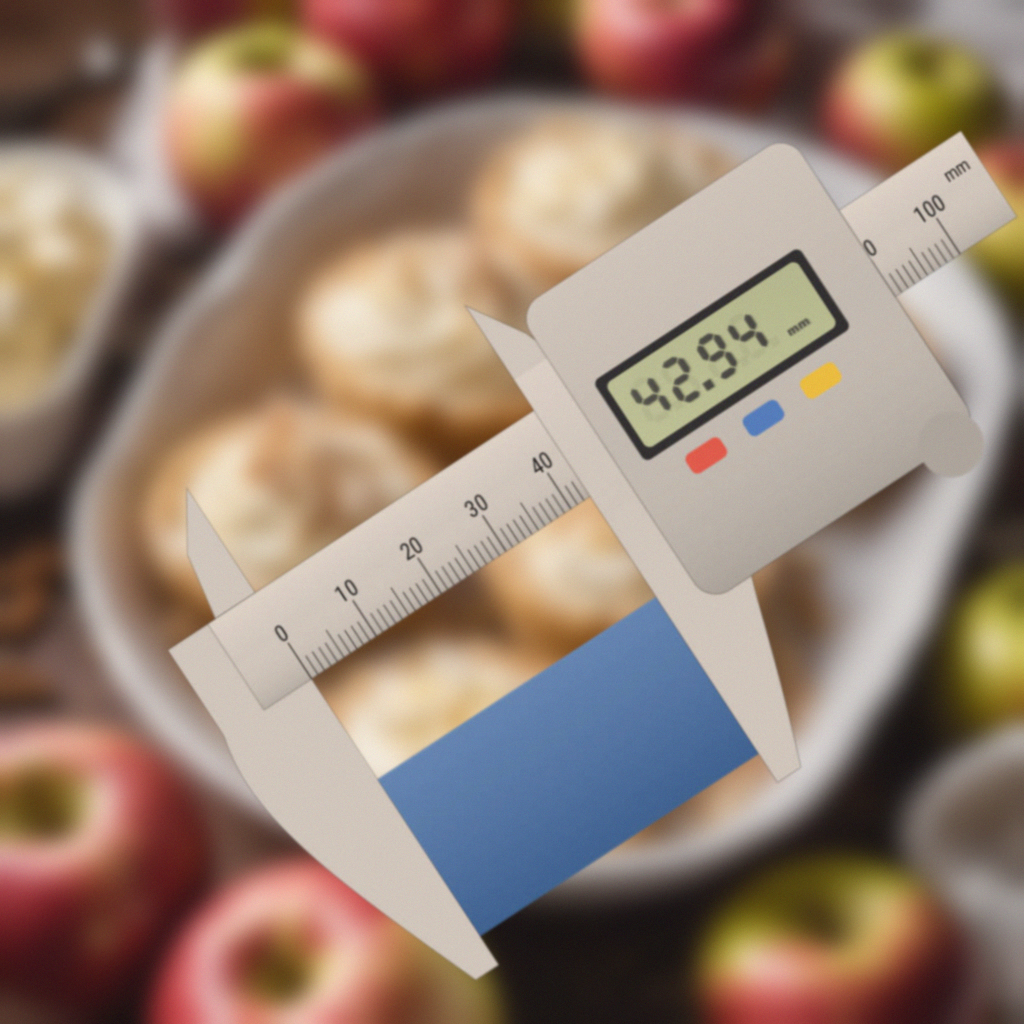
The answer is 42.94 mm
